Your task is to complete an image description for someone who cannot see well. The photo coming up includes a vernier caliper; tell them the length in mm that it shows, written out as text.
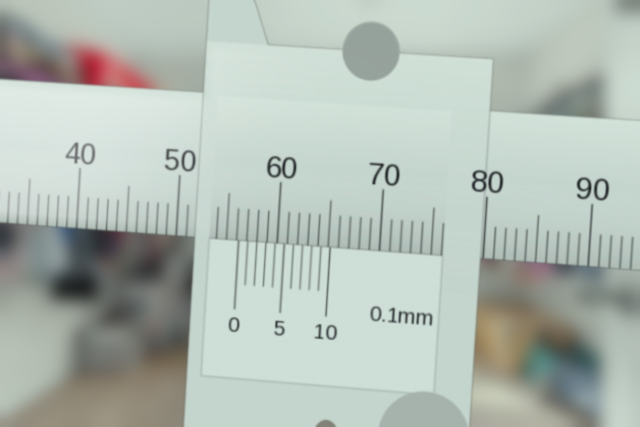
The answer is 56.2 mm
